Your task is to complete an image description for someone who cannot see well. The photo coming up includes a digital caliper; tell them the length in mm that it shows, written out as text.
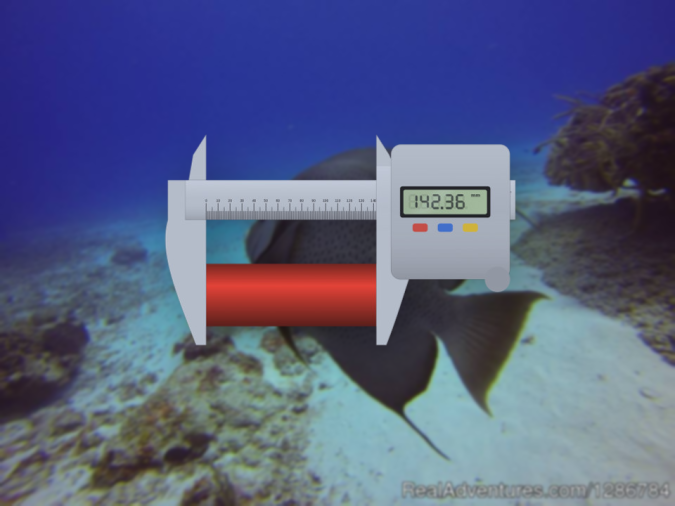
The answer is 142.36 mm
